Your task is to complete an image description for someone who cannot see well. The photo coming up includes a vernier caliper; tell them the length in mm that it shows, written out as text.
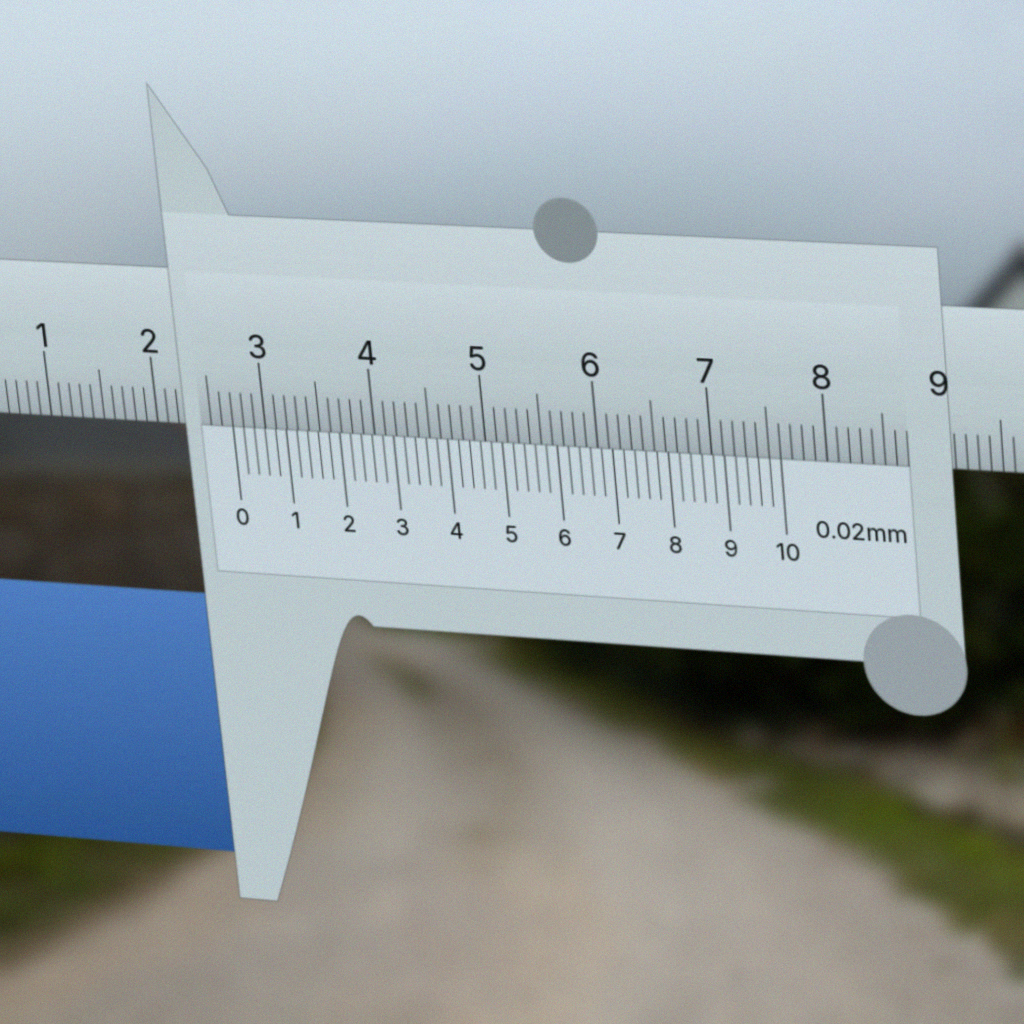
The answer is 27.0 mm
